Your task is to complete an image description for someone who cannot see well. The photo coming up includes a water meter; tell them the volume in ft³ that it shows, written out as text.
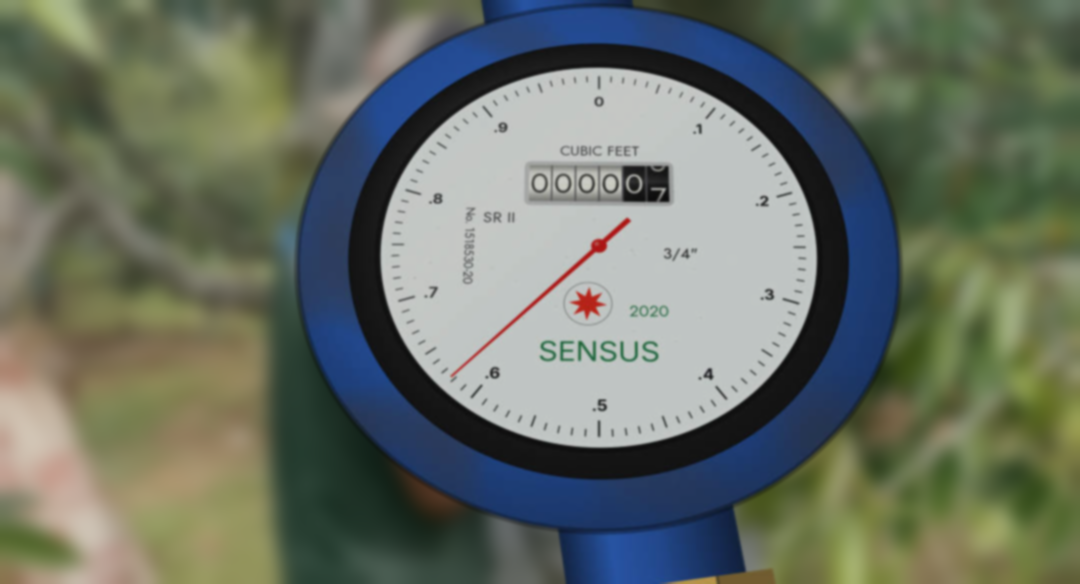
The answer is 6.62 ft³
